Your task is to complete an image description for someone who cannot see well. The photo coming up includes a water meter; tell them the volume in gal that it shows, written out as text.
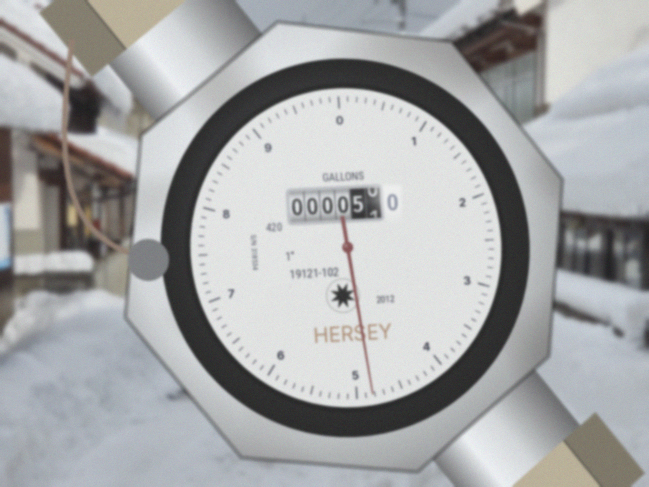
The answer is 504.8 gal
